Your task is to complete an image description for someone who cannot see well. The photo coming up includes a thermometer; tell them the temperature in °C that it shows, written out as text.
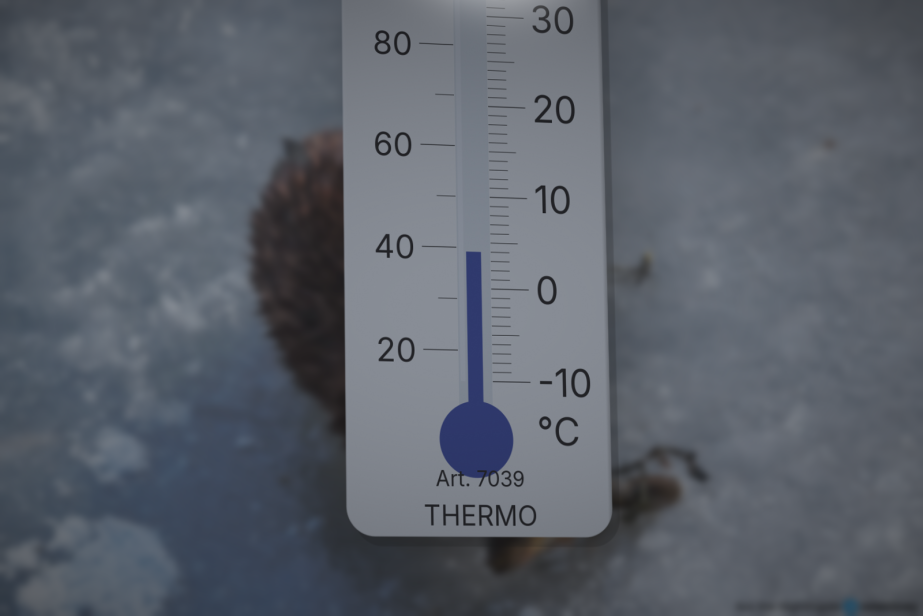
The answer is 4 °C
